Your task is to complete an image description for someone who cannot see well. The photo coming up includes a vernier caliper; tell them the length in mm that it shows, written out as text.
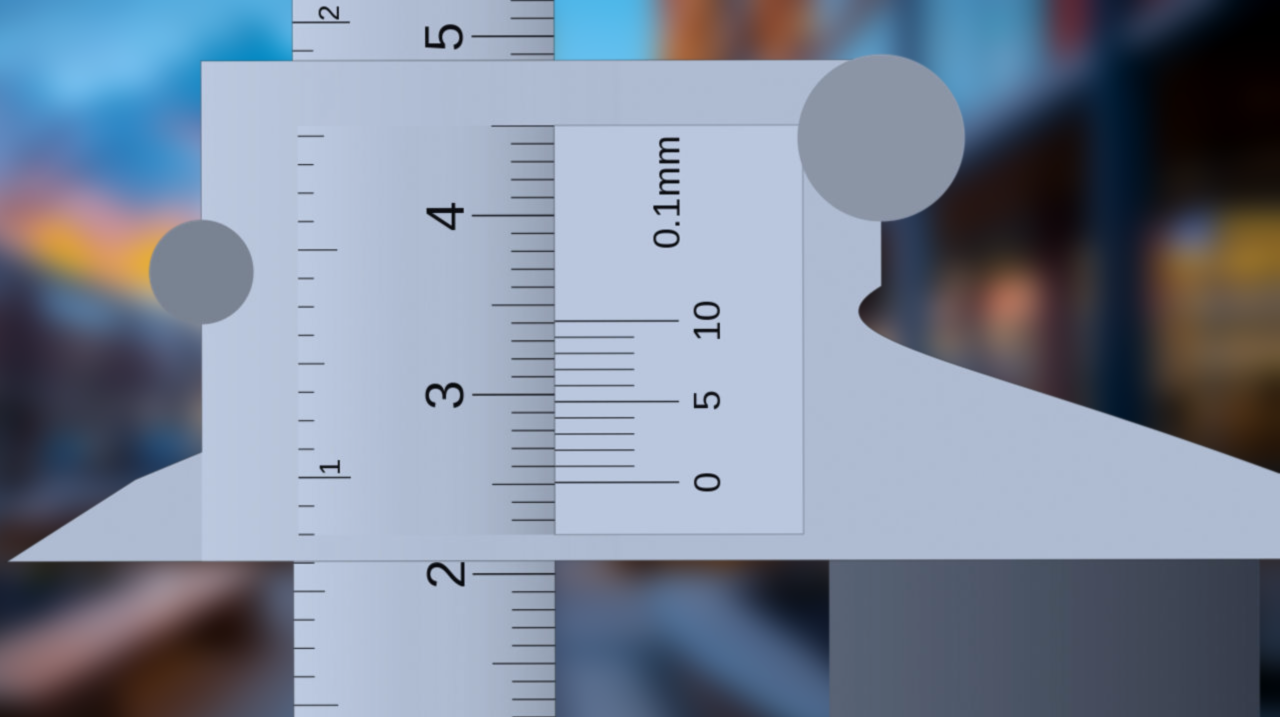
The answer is 25.1 mm
